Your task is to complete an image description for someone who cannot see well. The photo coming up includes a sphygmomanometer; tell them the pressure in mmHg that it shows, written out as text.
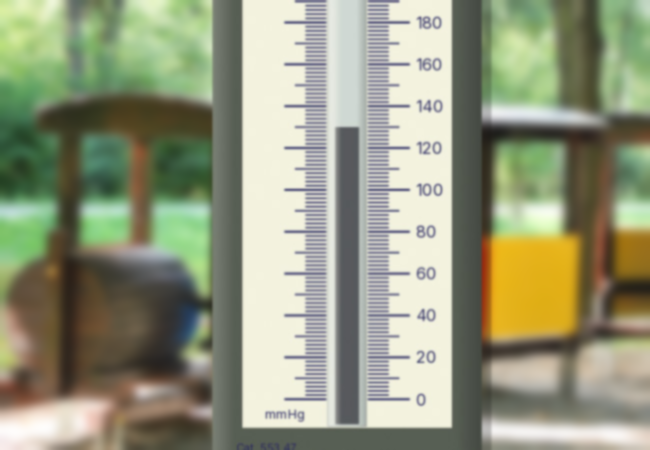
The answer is 130 mmHg
